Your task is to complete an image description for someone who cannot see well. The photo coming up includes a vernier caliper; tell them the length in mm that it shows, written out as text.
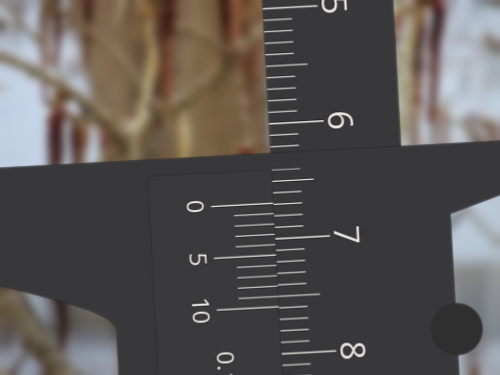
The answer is 66.9 mm
